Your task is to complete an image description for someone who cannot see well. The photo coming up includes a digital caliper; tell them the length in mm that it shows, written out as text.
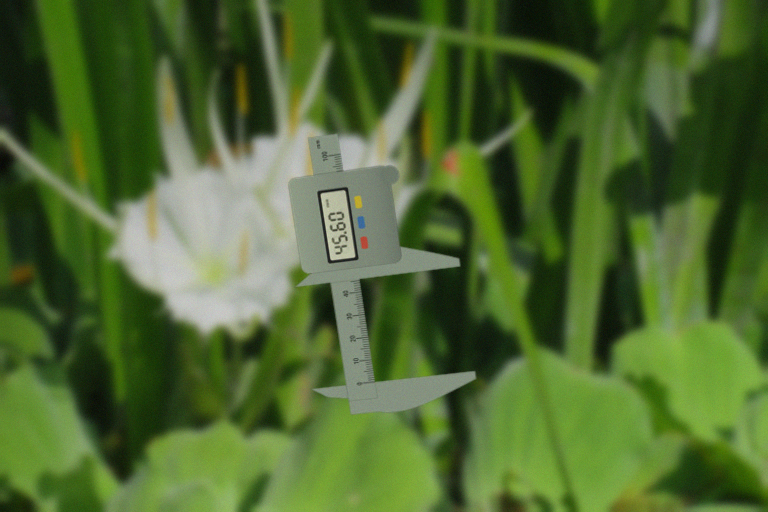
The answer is 45.60 mm
